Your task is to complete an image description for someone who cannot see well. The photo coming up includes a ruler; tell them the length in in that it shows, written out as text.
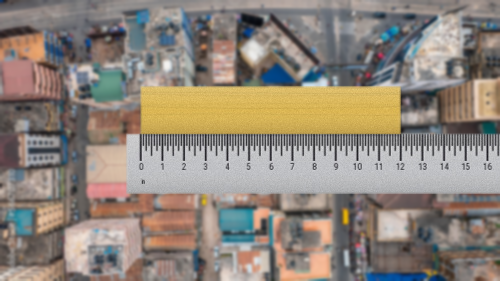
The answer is 12 in
